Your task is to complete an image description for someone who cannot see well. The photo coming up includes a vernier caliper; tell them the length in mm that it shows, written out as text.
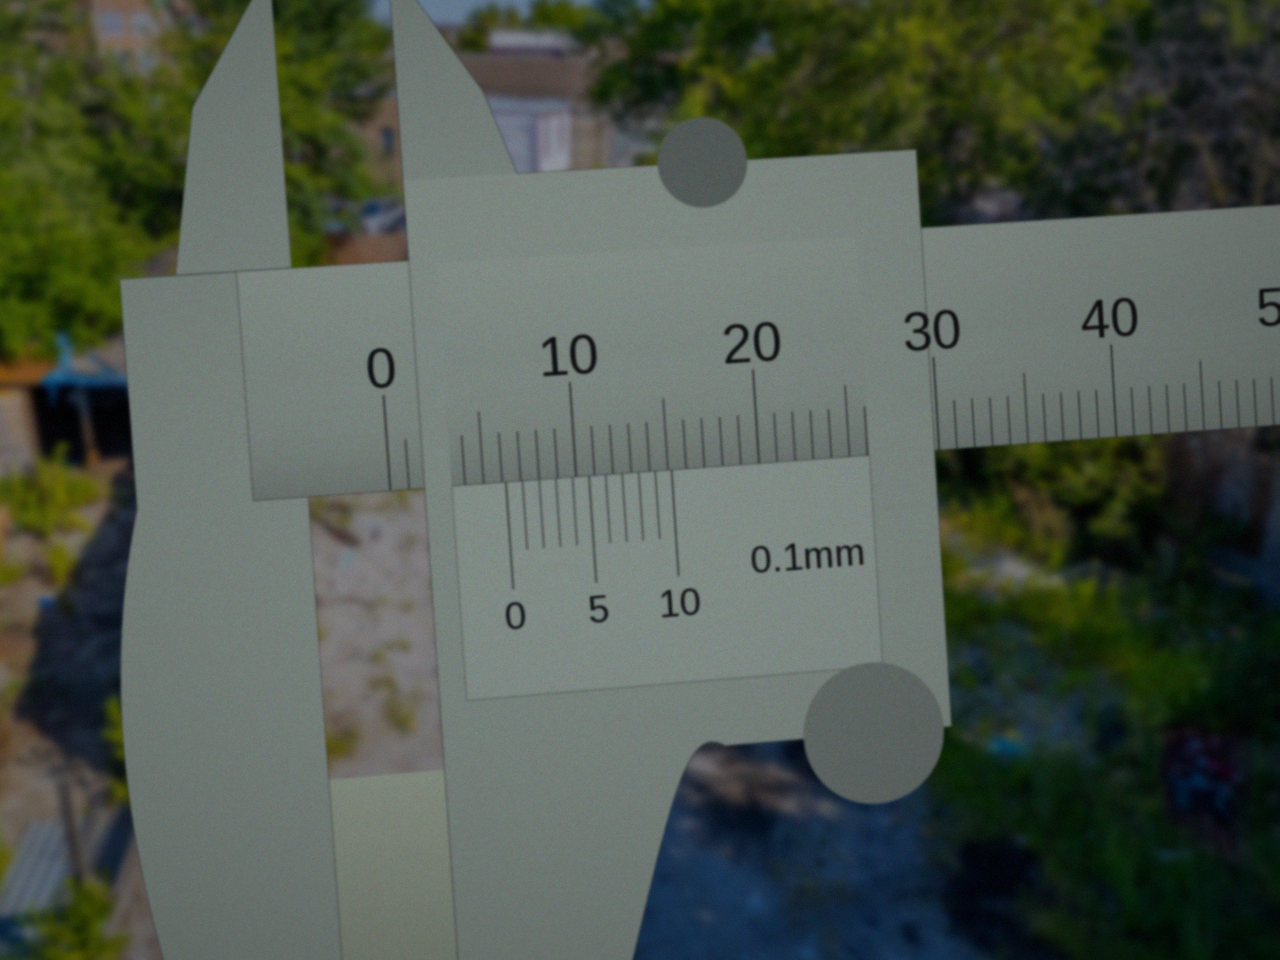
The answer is 6.2 mm
